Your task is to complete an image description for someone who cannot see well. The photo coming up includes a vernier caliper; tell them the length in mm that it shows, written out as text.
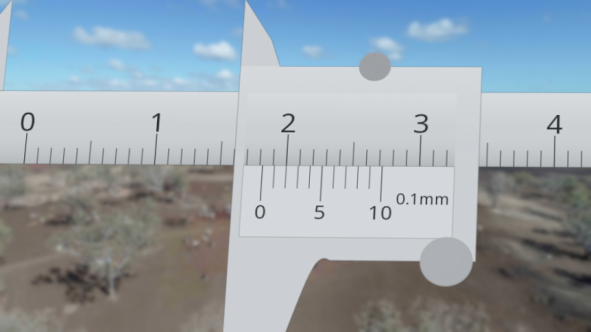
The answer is 18.2 mm
